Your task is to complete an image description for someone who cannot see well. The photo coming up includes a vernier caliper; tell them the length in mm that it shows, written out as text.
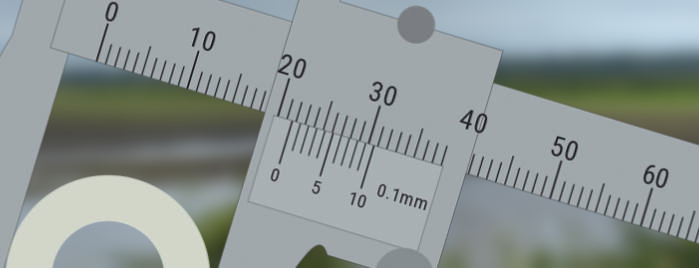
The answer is 21.6 mm
